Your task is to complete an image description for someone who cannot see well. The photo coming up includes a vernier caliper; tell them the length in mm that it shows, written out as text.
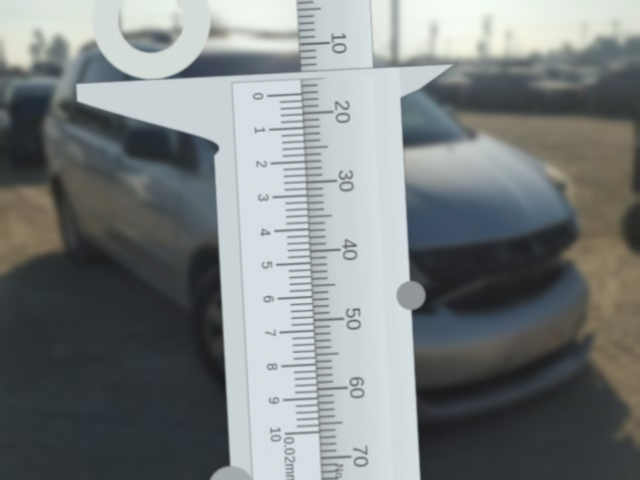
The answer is 17.2 mm
